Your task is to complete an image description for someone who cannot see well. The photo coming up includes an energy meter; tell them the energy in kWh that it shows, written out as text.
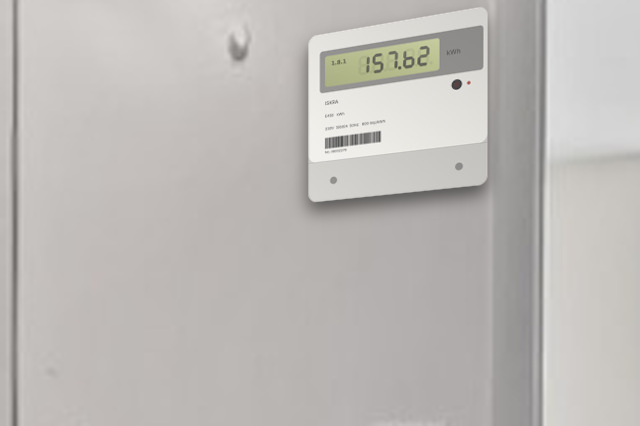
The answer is 157.62 kWh
